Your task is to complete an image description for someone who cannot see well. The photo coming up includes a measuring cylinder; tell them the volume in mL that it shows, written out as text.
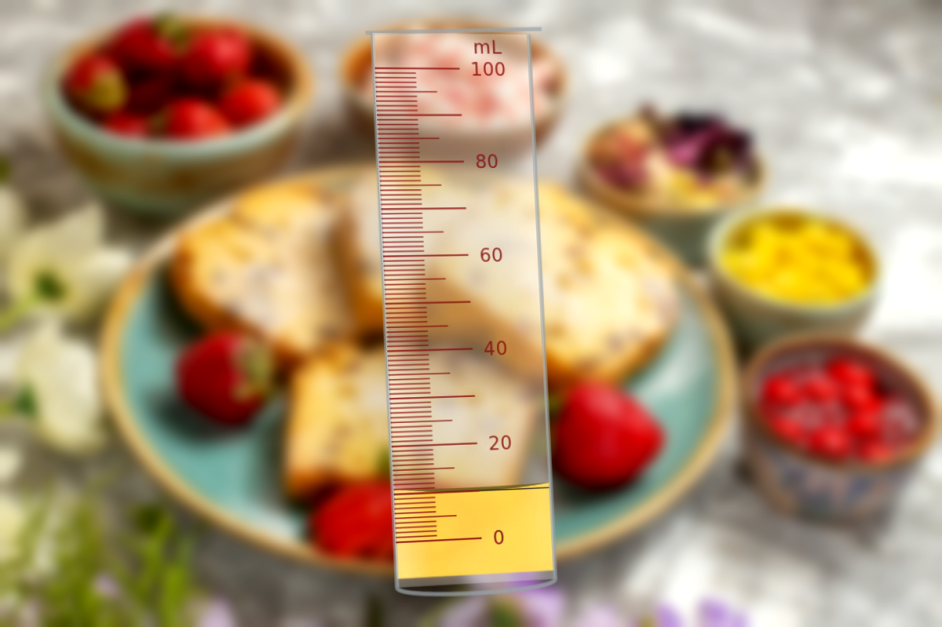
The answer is 10 mL
